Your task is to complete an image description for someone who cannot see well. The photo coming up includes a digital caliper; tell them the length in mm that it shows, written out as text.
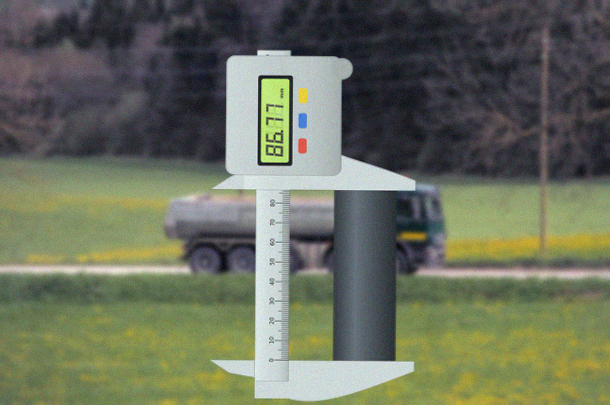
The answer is 86.77 mm
